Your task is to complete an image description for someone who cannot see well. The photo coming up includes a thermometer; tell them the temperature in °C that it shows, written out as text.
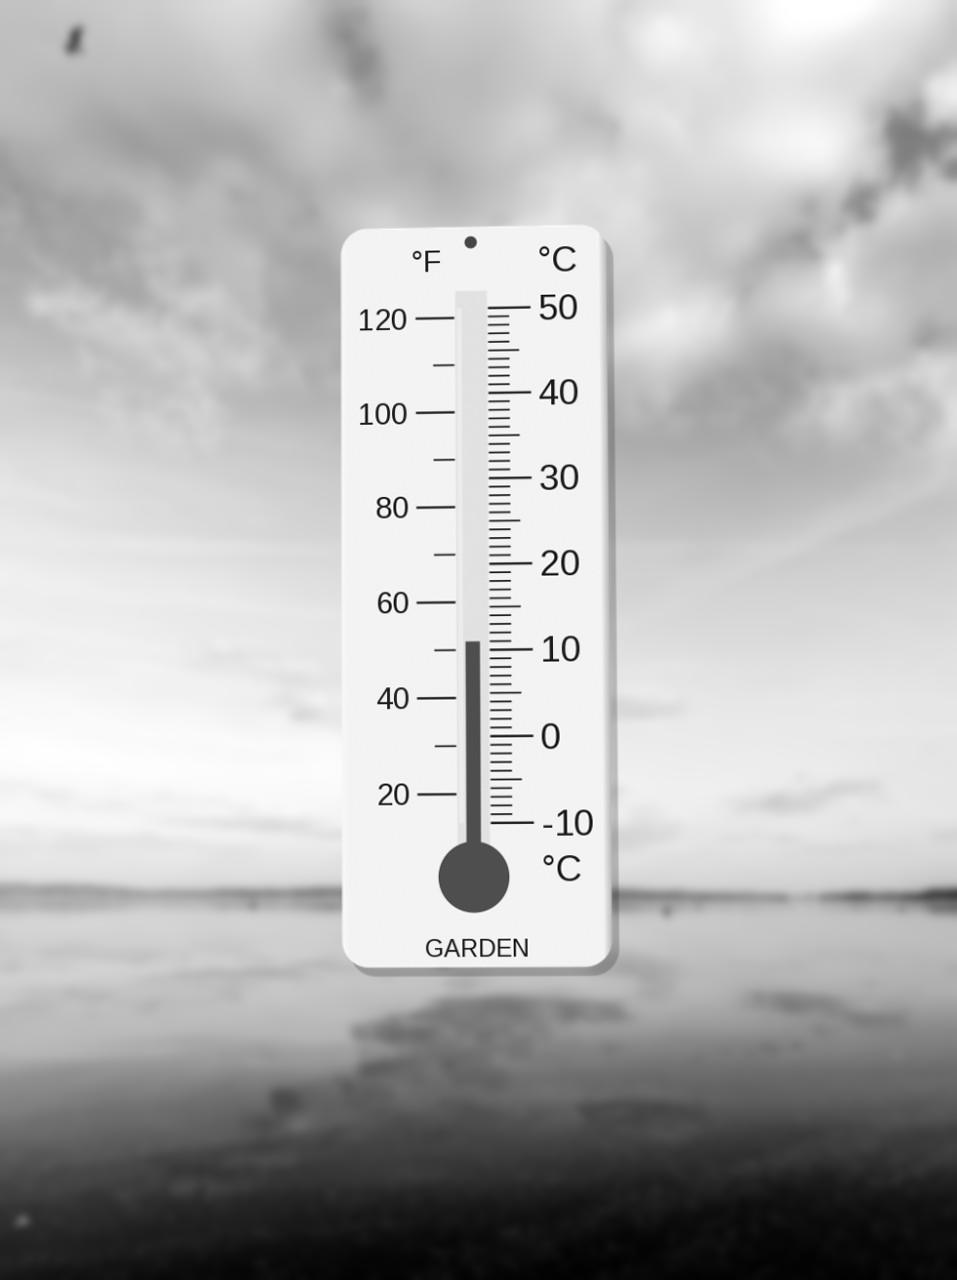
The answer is 11 °C
